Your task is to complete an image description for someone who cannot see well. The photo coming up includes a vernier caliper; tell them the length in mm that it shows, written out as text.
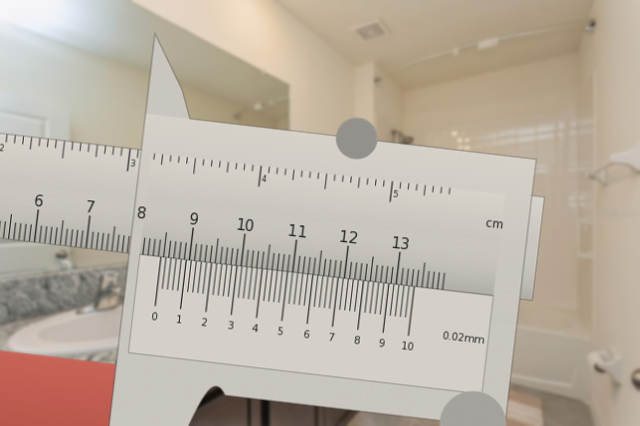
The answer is 84.5 mm
